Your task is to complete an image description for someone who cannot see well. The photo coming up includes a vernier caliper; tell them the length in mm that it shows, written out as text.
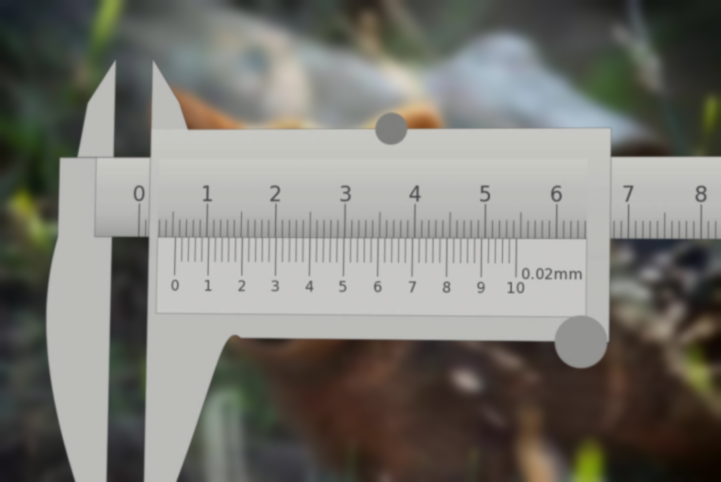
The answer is 5.4 mm
